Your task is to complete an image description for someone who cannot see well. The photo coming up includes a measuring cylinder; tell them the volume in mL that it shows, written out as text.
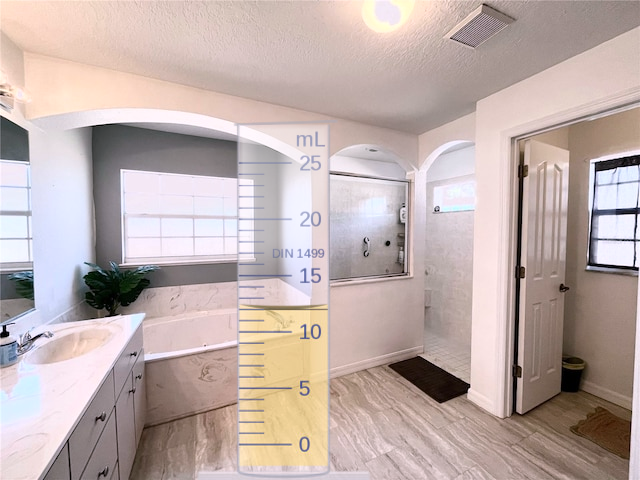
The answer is 12 mL
